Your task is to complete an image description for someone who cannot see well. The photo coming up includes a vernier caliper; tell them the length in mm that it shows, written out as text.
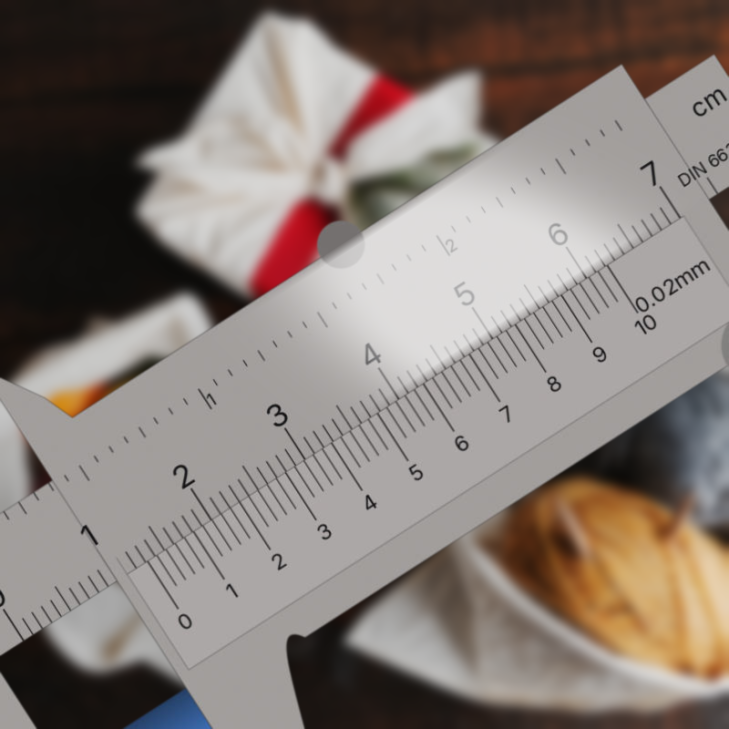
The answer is 13.2 mm
